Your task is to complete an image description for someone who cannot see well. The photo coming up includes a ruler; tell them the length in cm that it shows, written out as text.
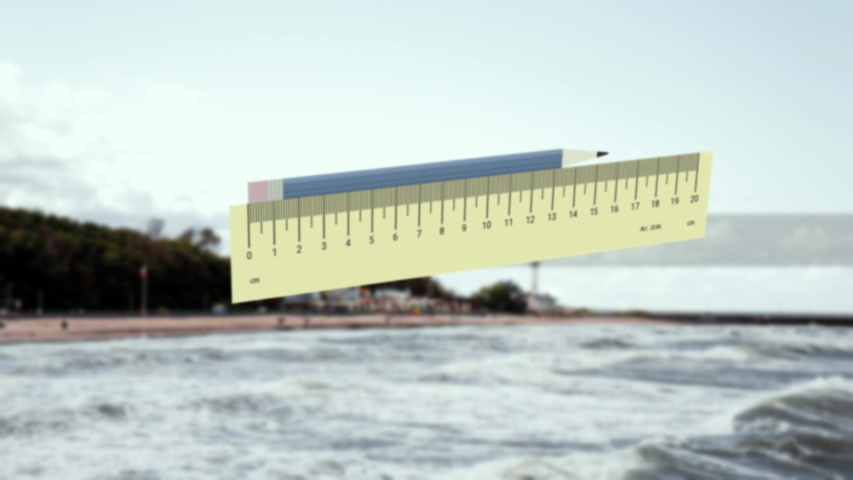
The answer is 15.5 cm
